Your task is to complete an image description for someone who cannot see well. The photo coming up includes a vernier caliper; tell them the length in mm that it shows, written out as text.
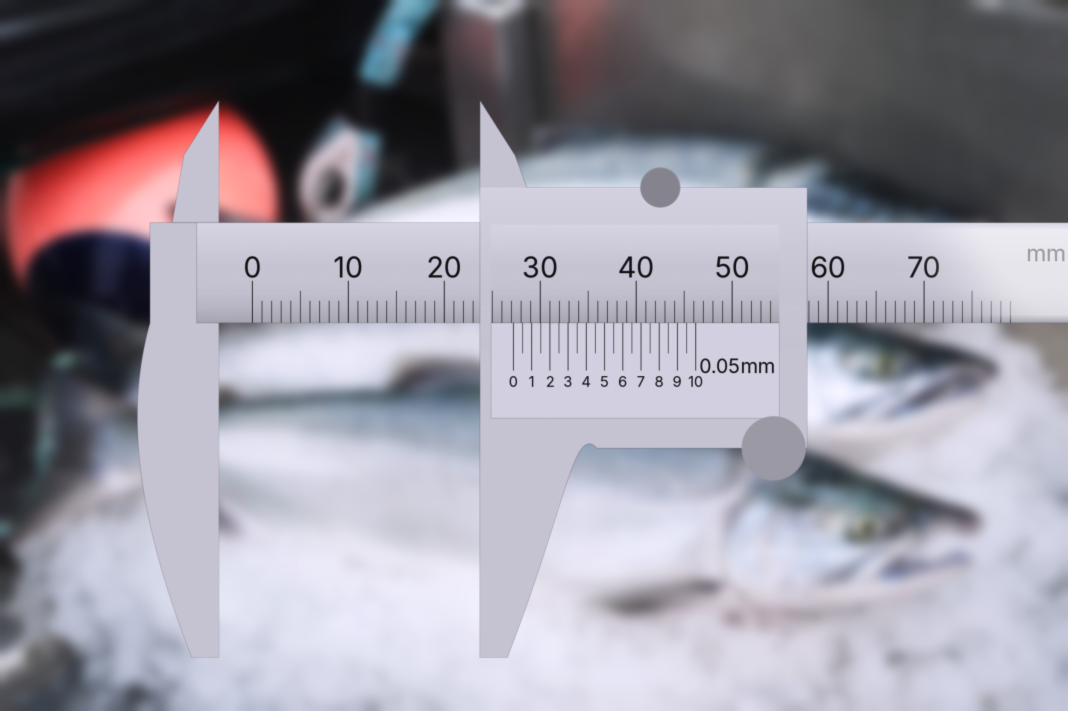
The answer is 27.2 mm
